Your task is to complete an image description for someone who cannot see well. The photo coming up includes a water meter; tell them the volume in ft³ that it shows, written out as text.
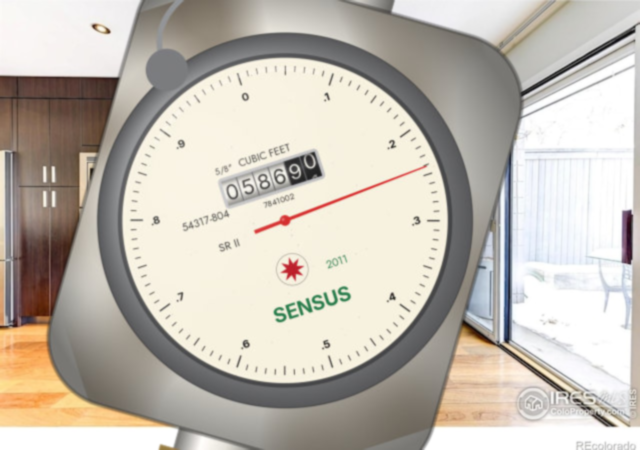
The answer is 58690.24 ft³
